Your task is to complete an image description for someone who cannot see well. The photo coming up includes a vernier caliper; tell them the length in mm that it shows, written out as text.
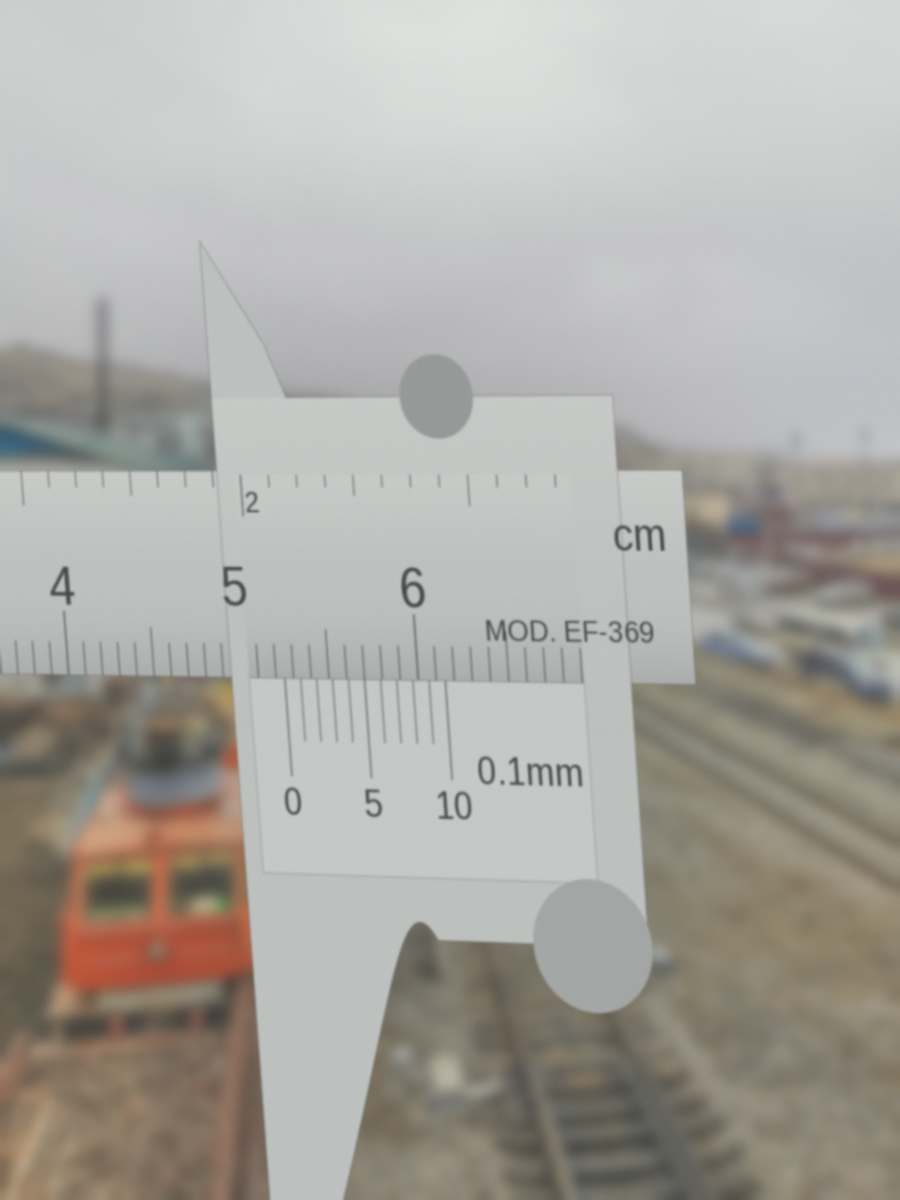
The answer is 52.5 mm
